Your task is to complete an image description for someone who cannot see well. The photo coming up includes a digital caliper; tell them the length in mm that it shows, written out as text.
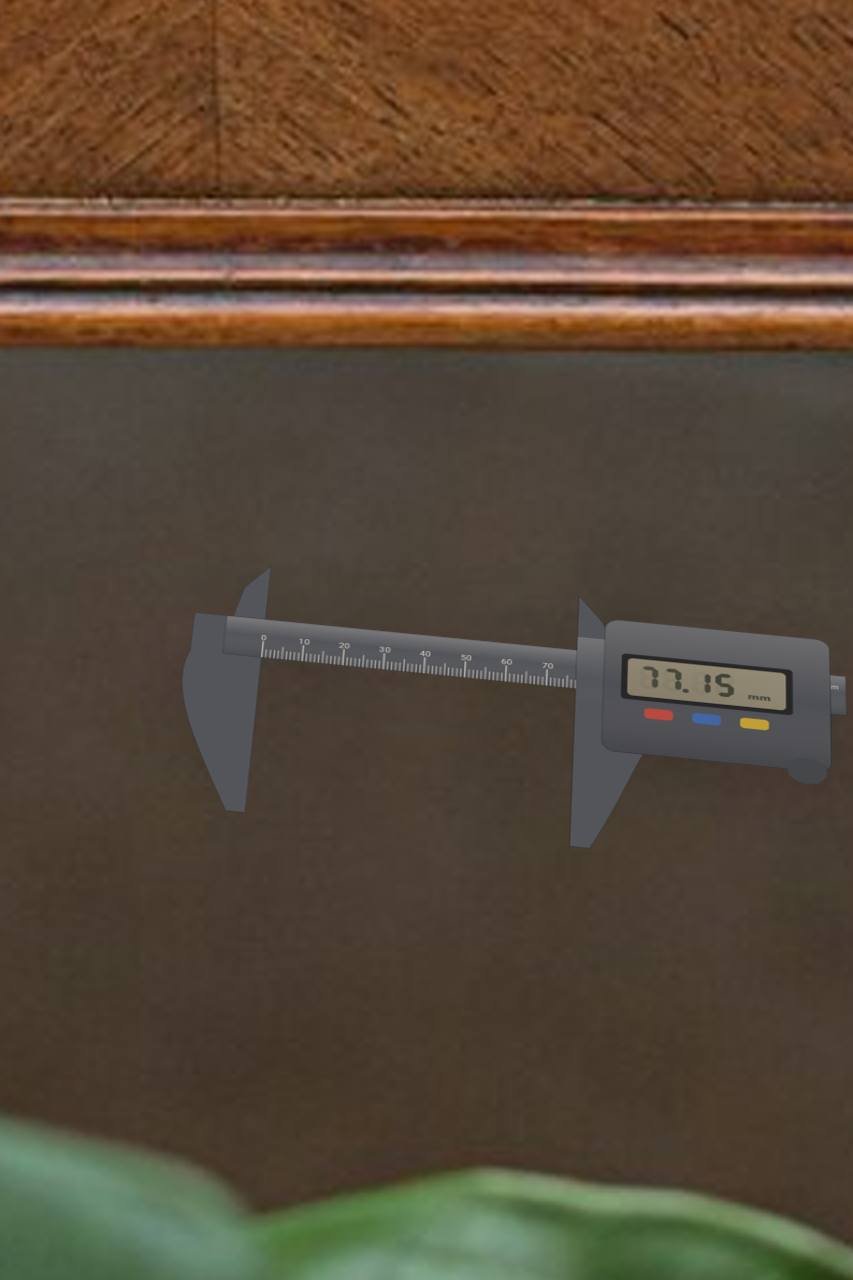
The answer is 77.15 mm
